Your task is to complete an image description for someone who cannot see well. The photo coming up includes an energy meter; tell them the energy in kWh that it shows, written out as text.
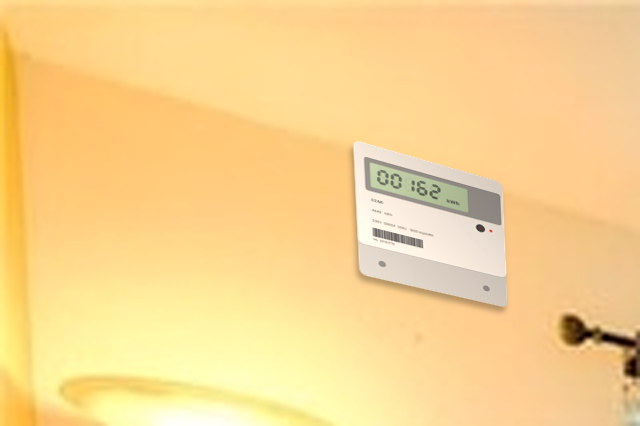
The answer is 162 kWh
